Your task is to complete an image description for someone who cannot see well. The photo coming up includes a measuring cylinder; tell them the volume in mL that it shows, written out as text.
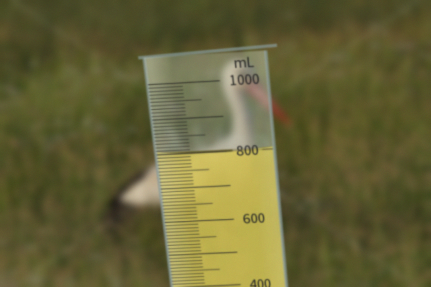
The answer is 800 mL
